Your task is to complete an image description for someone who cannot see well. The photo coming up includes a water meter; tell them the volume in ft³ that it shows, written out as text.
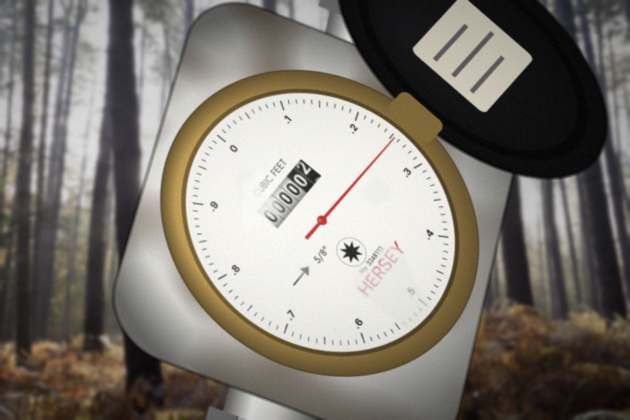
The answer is 2.25 ft³
